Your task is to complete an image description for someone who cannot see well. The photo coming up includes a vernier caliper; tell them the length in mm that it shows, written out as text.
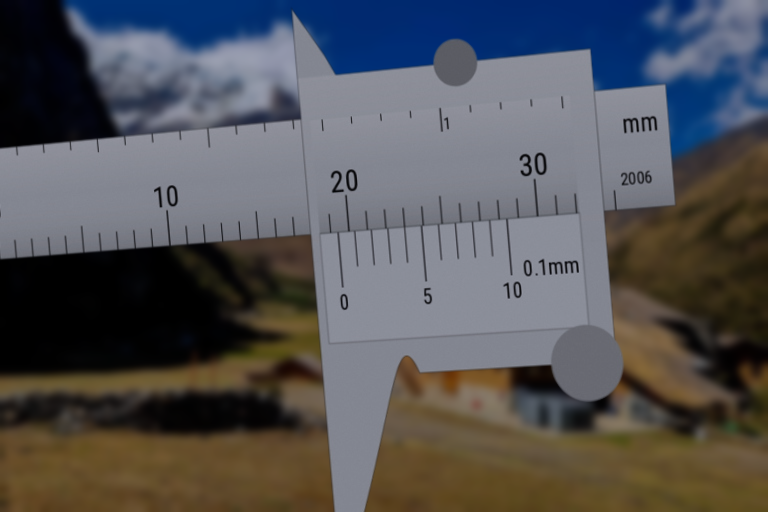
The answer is 19.4 mm
